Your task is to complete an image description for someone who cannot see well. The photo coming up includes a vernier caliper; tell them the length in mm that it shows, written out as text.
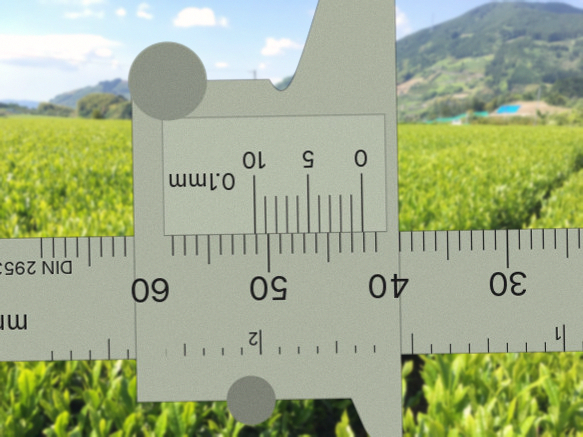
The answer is 42.1 mm
